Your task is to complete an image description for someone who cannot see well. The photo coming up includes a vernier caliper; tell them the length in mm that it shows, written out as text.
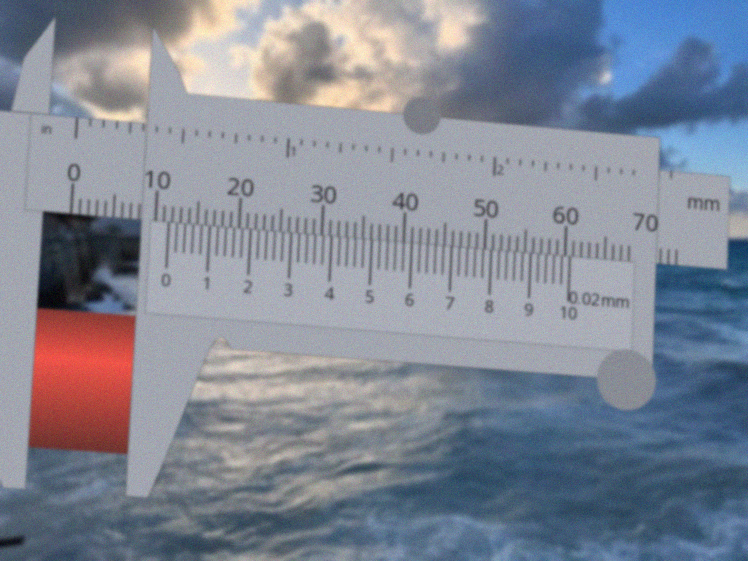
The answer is 11.6 mm
